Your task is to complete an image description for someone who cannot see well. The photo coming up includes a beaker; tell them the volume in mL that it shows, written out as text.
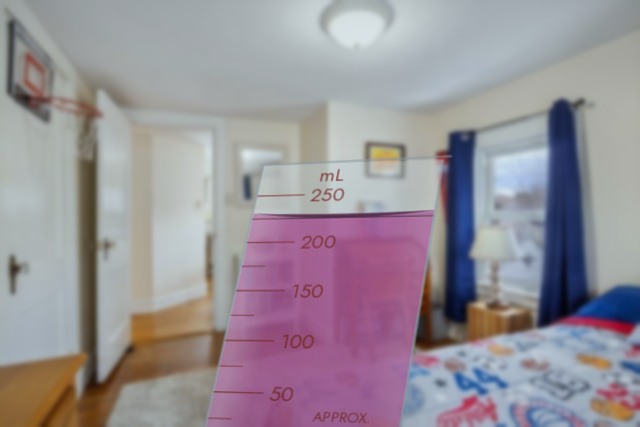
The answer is 225 mL
